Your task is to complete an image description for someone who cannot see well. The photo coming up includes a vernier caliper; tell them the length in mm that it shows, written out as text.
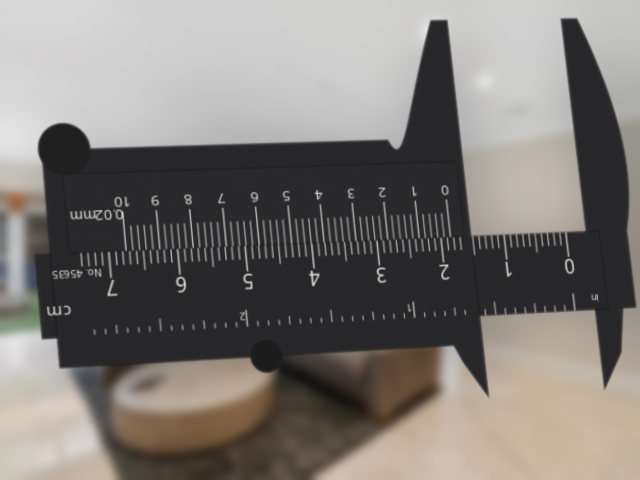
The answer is 18.5 mm
